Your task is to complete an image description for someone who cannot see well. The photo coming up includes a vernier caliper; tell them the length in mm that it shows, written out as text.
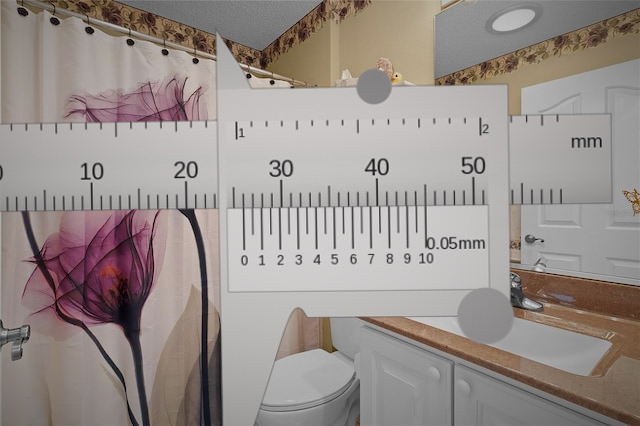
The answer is 26.0 mm
